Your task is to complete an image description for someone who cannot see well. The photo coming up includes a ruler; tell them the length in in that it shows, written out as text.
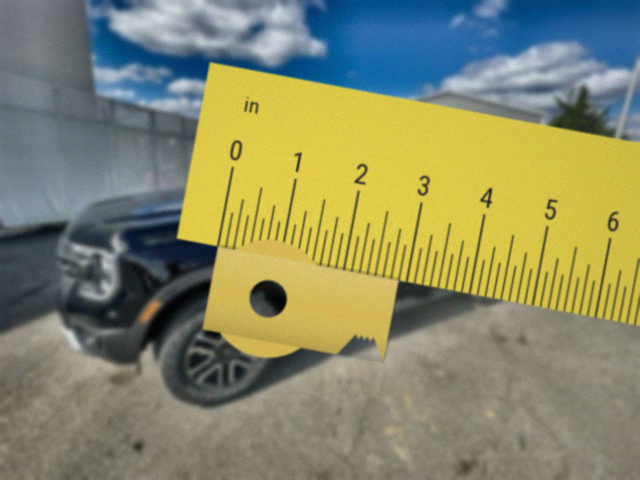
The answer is 2.875 in
